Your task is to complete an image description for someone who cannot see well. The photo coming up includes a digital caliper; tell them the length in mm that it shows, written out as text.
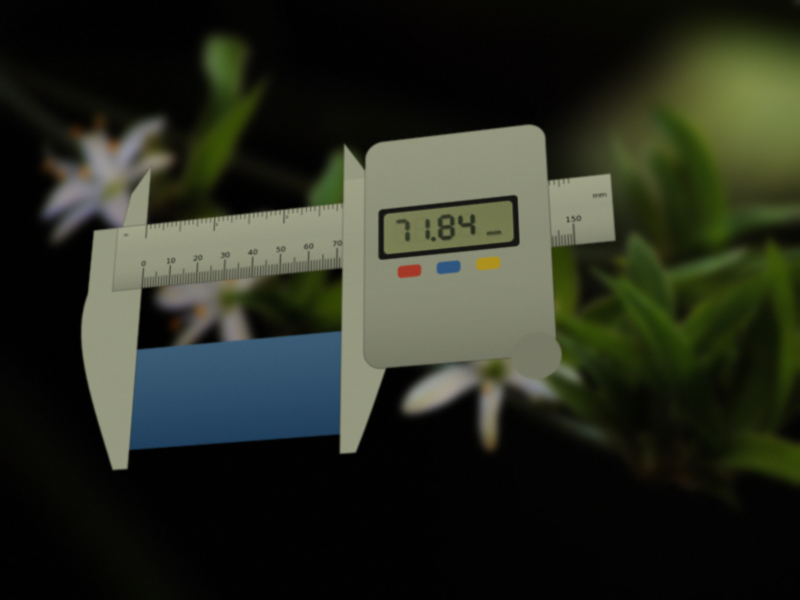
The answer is 71.84 mm
